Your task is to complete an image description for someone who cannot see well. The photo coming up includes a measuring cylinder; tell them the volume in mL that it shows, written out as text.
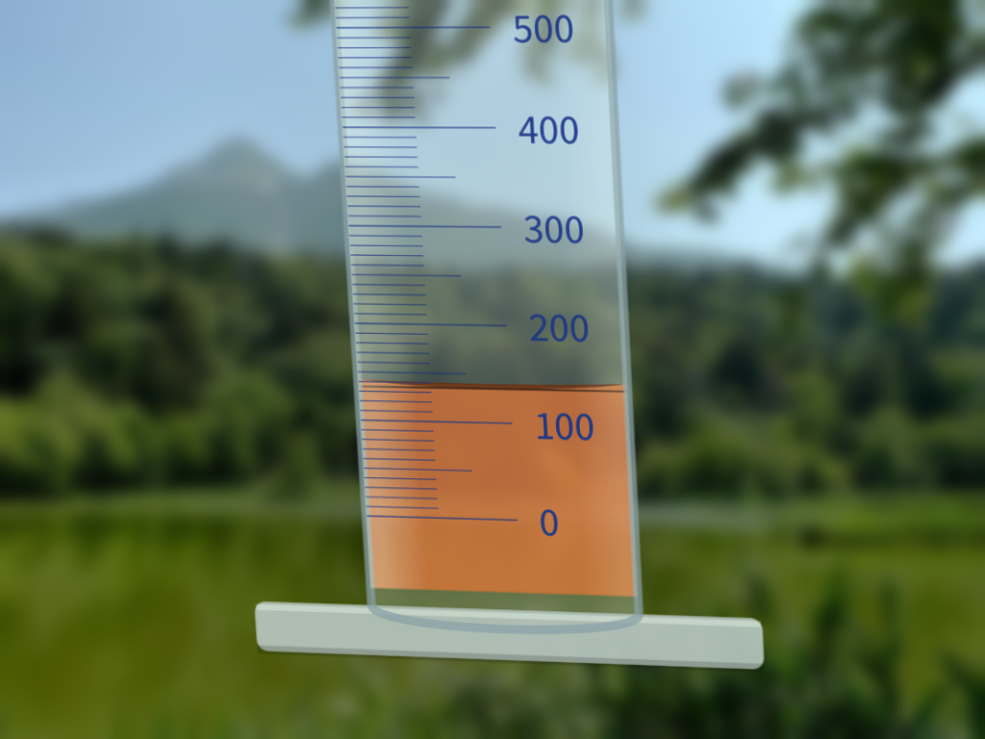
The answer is 135 mL
